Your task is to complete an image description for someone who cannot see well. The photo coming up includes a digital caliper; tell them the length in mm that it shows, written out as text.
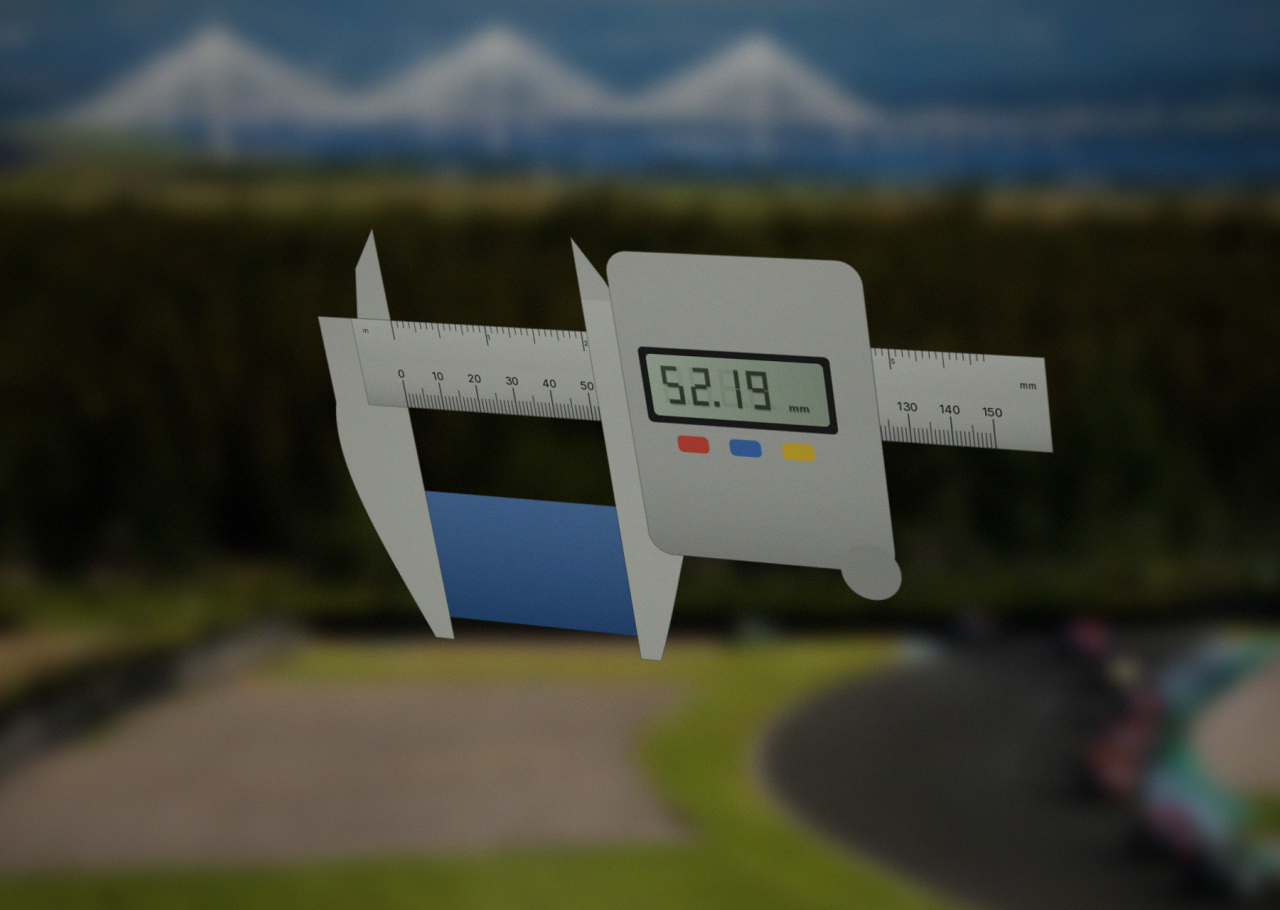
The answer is 52.19 mm
